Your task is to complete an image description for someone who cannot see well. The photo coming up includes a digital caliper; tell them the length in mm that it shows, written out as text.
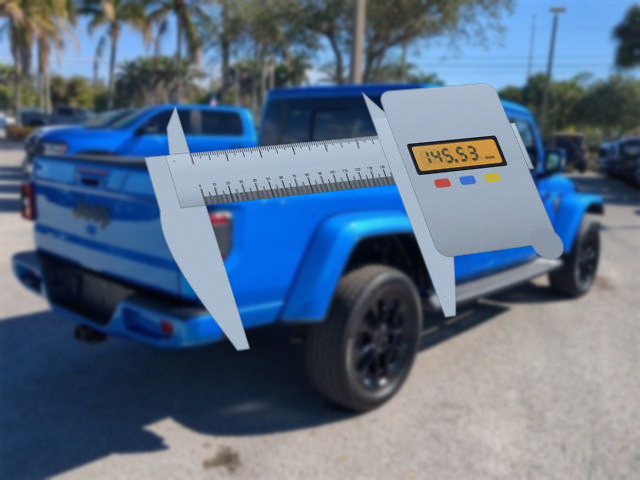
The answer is 145.53 mm
